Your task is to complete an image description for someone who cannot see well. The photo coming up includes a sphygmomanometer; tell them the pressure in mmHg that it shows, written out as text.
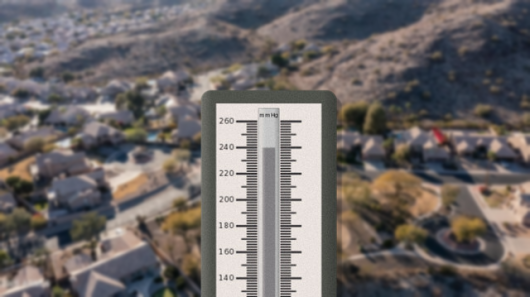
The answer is 240 mmHg
